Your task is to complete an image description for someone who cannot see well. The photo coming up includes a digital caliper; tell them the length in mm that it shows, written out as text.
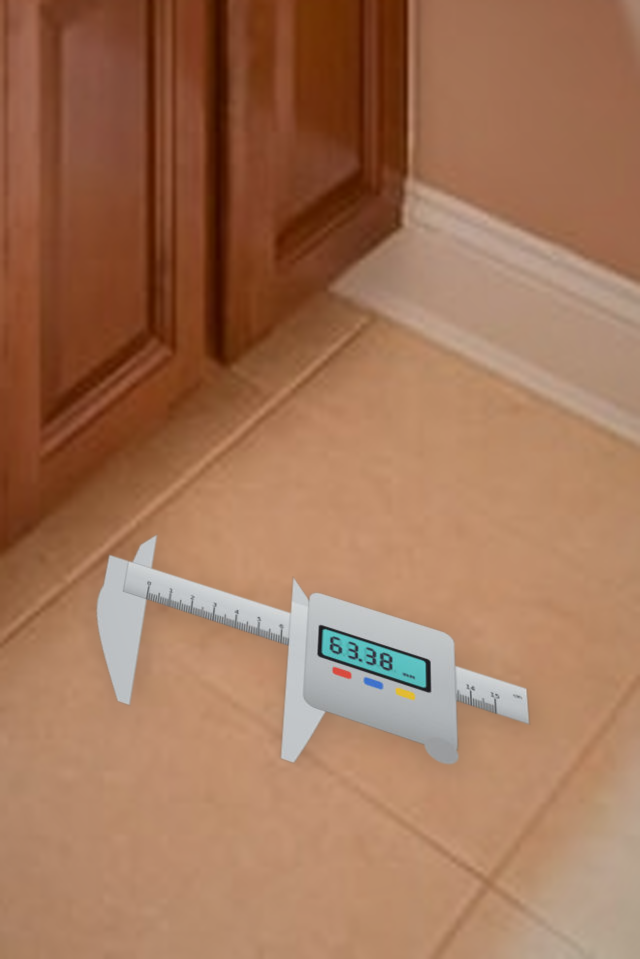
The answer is 63.38 mm
